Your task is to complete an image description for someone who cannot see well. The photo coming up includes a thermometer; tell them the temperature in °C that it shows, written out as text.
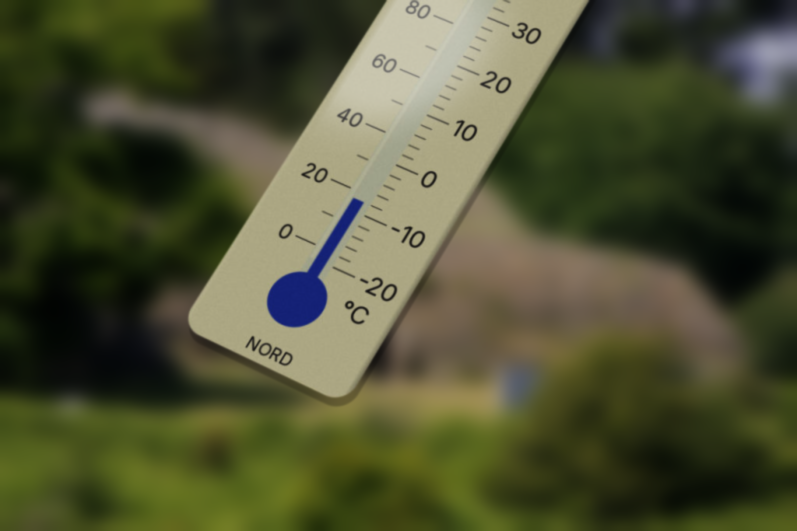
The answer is -8 °C
